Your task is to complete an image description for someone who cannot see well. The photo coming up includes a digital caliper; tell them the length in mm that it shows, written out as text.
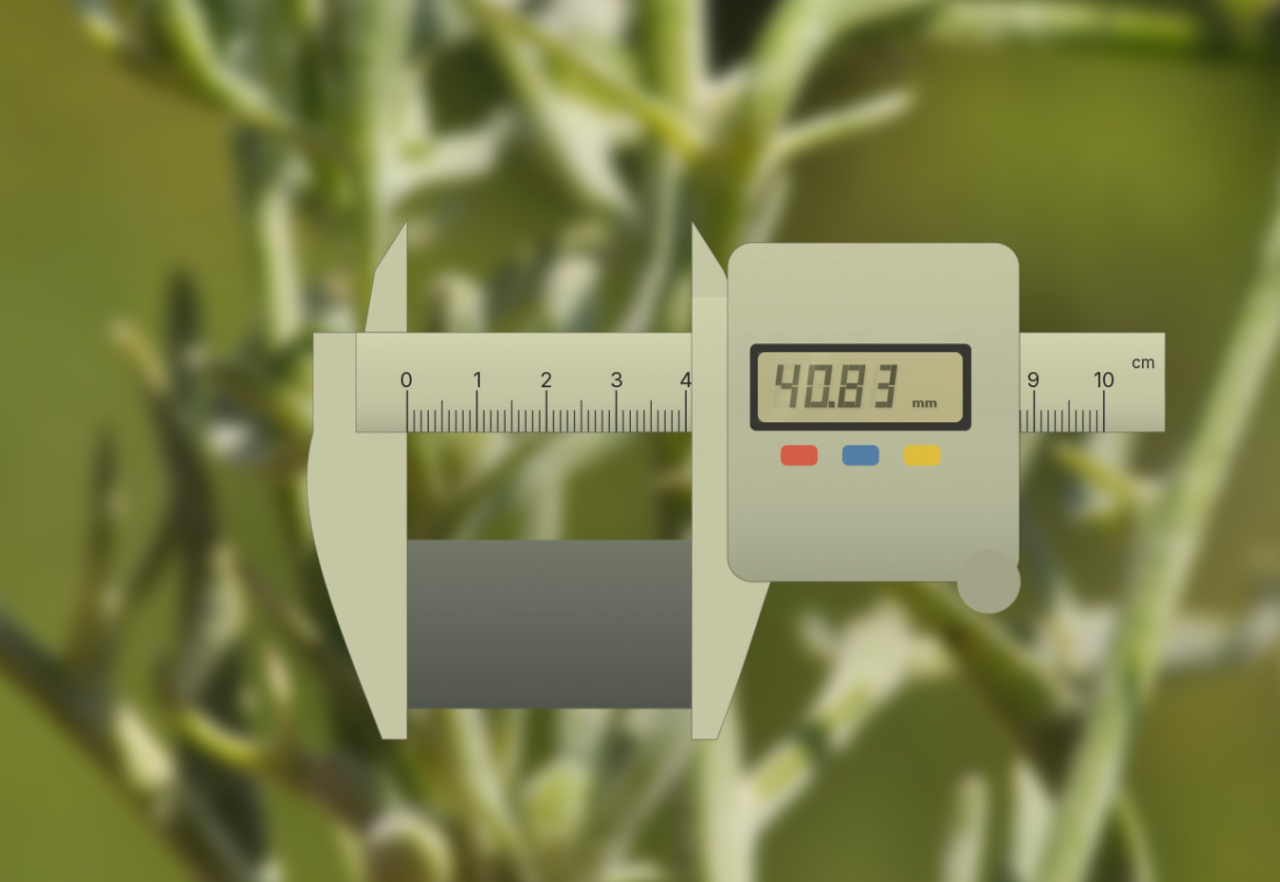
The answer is 40.83 mm
